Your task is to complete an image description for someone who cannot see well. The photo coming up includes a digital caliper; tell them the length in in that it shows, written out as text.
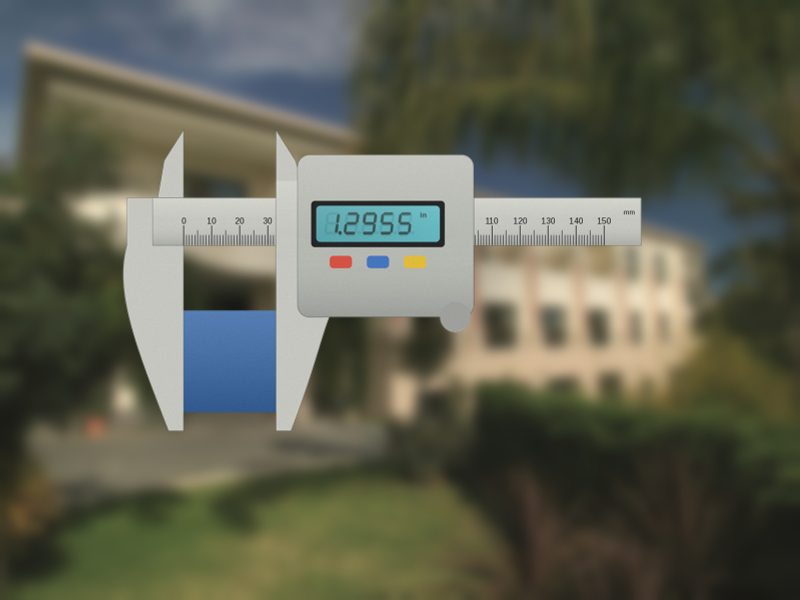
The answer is 1.2955 in
